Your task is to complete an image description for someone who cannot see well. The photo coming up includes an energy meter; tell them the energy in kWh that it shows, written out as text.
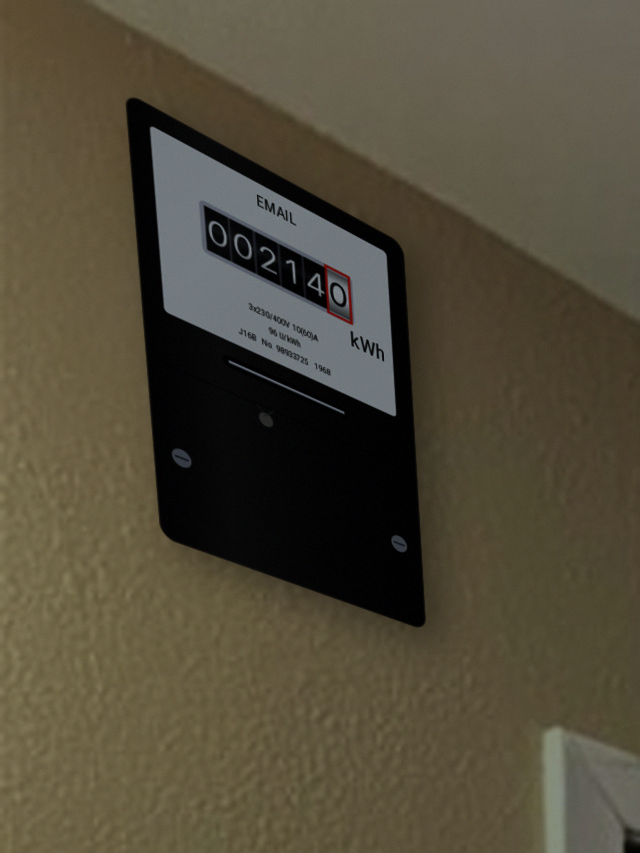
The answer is 214.0 kWh
